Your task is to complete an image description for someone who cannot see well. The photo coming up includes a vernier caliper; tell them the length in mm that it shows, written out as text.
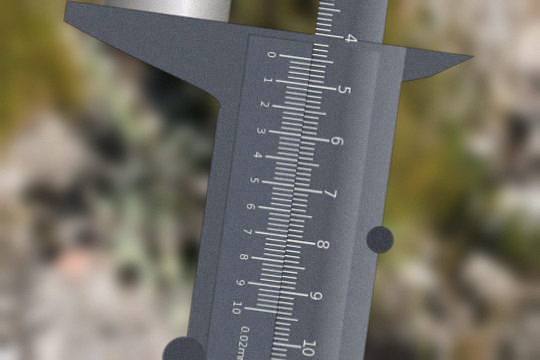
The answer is 45.0 mm
